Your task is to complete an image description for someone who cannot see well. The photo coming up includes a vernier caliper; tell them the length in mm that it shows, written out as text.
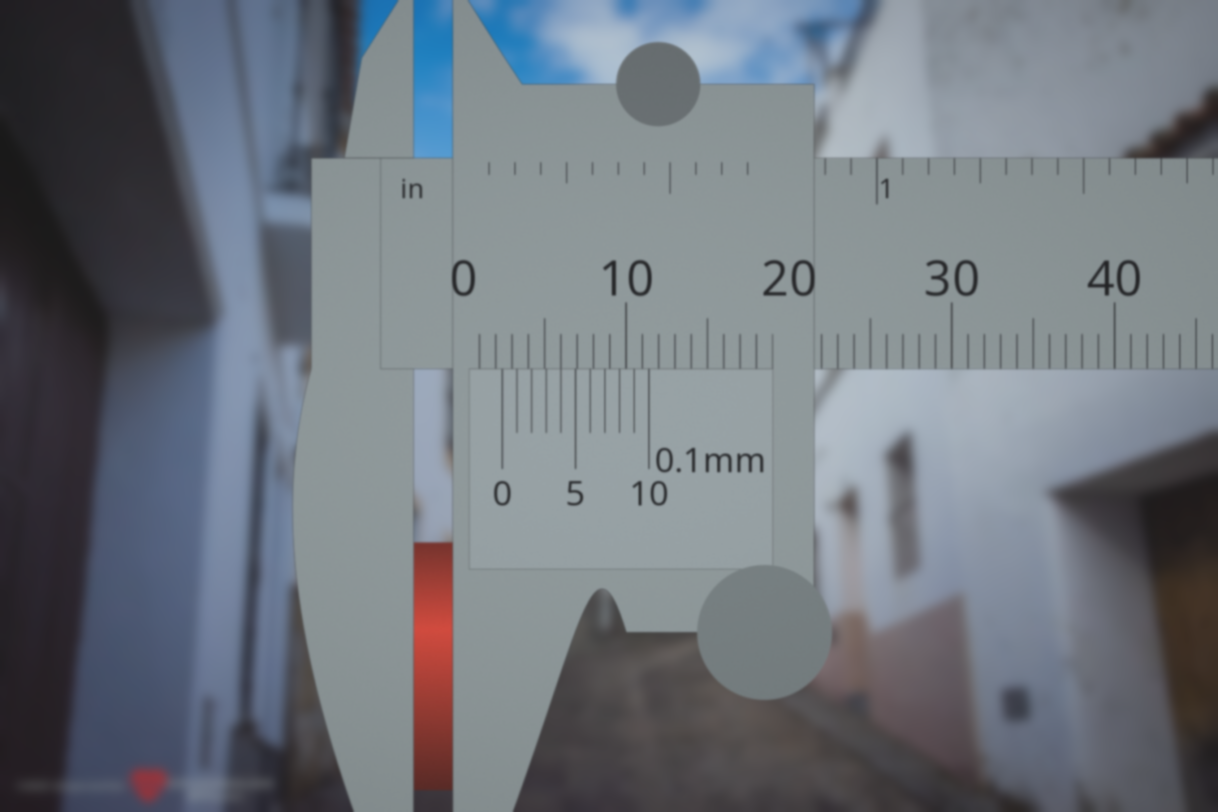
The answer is 2.4 mm
